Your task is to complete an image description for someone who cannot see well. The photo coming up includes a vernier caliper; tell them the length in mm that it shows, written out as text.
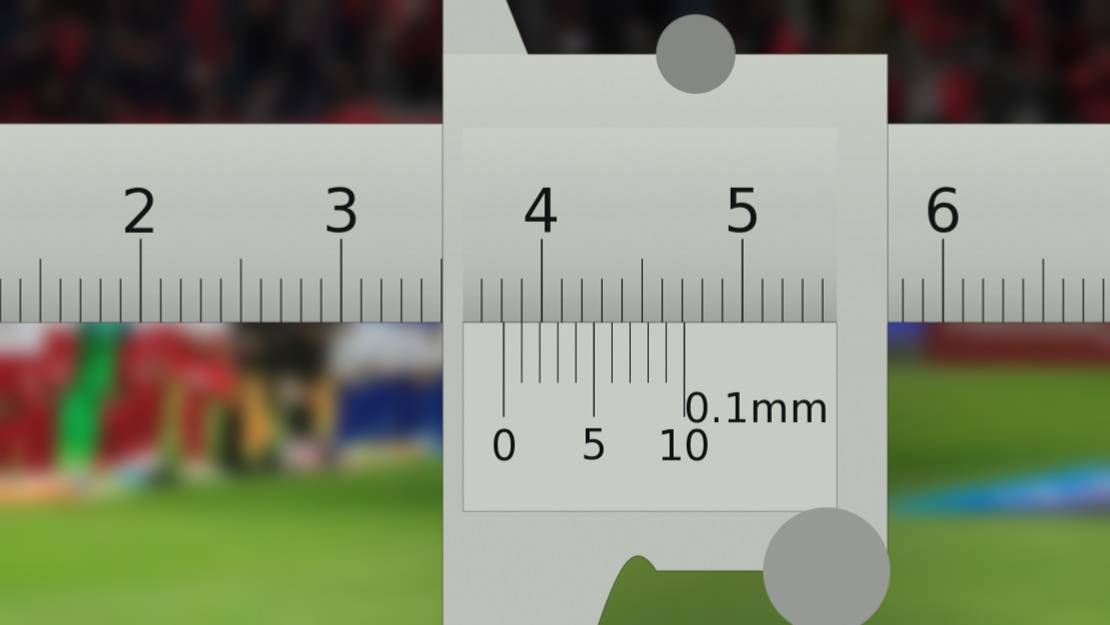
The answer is 38.1 mm
